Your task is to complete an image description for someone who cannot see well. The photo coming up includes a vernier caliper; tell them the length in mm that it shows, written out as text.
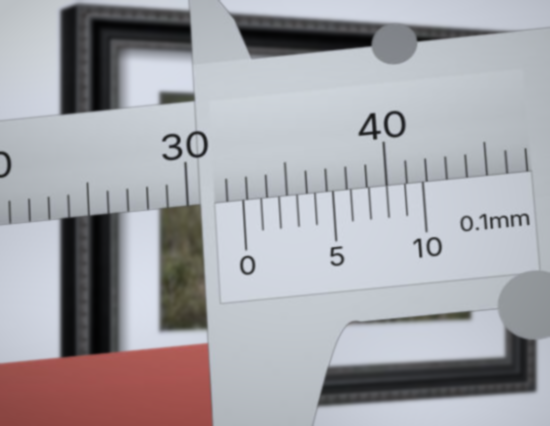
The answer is 32.8 mm
